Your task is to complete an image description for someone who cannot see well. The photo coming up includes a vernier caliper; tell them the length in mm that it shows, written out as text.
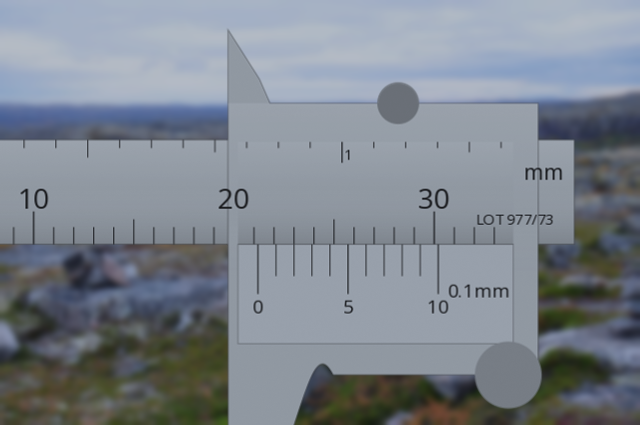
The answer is 21.2 mm
